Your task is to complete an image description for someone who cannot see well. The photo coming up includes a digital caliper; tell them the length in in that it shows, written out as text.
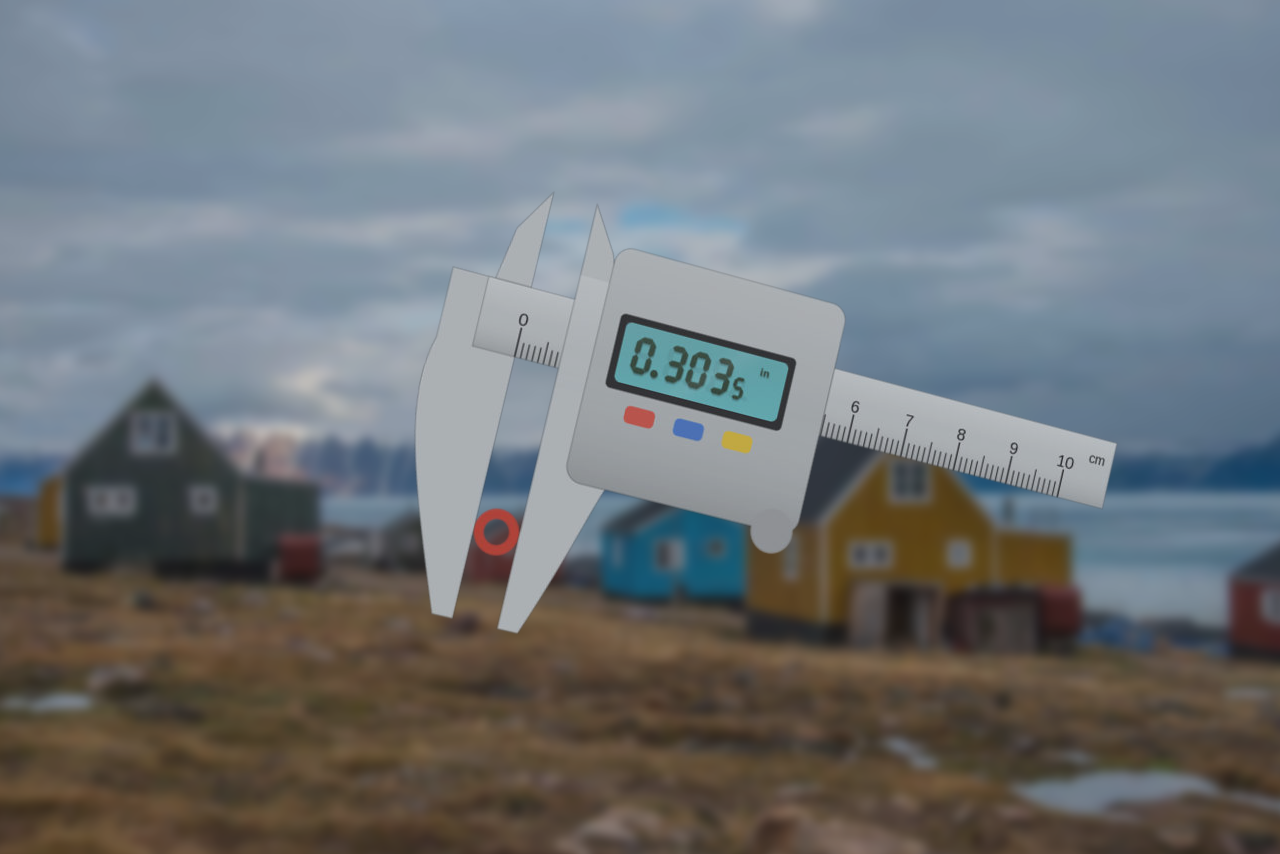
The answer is 0.3035 in
